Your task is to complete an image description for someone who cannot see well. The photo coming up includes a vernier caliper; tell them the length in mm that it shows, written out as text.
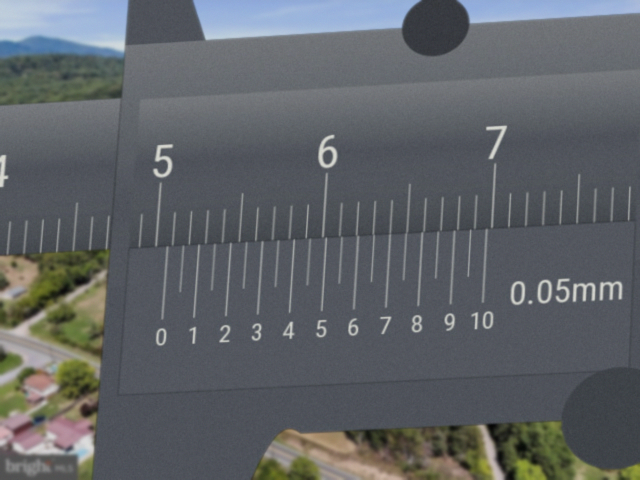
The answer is 50.7 mm
